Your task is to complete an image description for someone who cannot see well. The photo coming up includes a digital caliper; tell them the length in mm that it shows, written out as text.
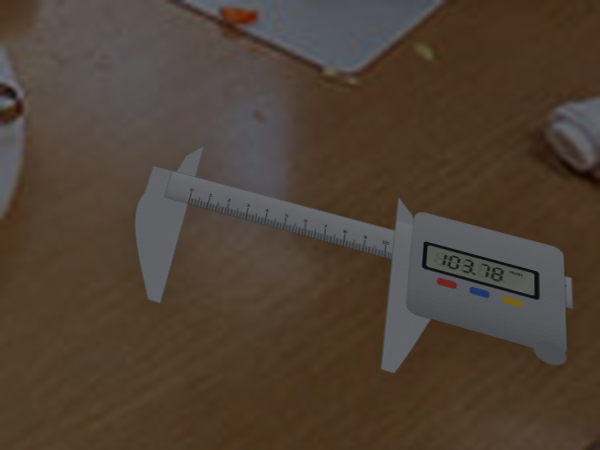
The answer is 103.78 mm
